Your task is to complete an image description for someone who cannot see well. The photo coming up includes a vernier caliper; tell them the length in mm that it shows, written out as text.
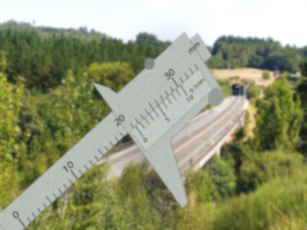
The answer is 21.4 mm
